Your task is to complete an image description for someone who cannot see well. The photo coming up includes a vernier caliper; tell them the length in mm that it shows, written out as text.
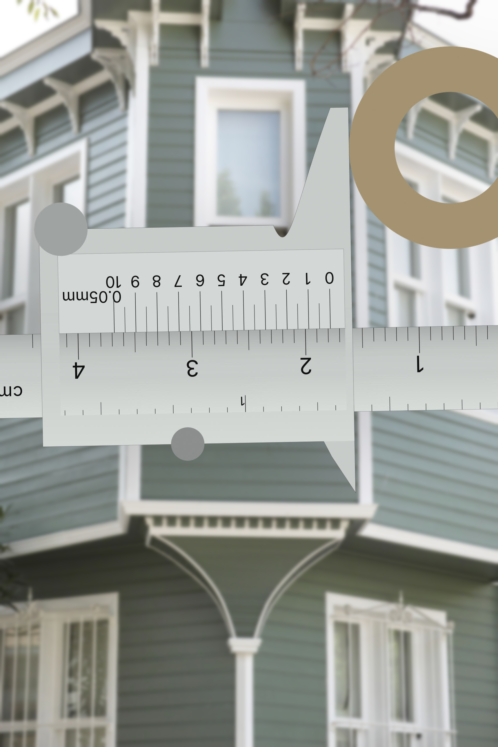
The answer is 17.8 mm
